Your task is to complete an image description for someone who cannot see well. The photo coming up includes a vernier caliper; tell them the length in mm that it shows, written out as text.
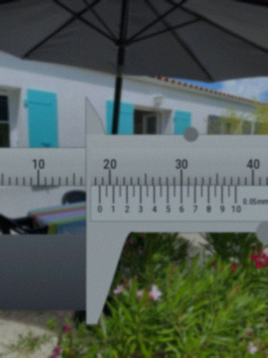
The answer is 18.6 mm
